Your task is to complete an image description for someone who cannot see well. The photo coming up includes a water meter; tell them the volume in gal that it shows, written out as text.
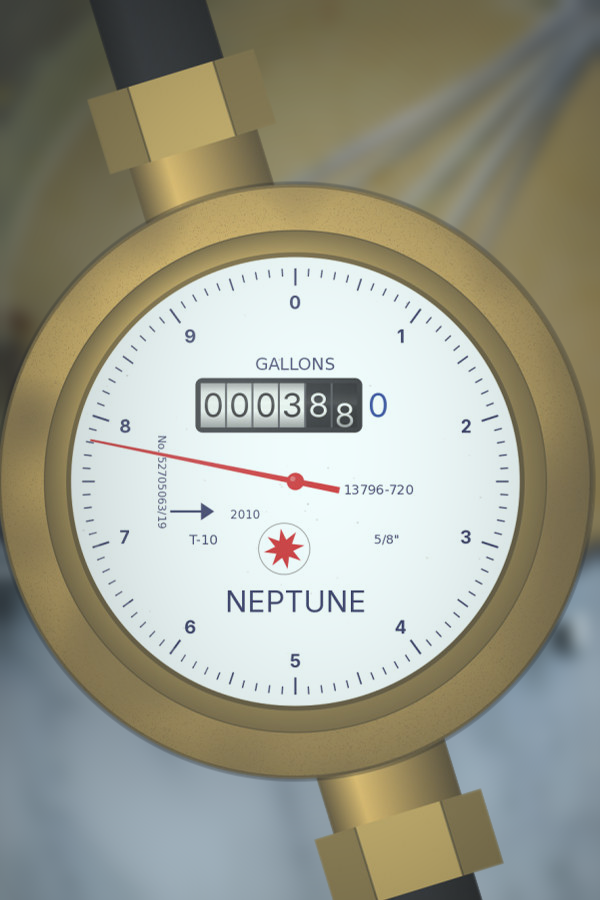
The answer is 3877.8 gal
